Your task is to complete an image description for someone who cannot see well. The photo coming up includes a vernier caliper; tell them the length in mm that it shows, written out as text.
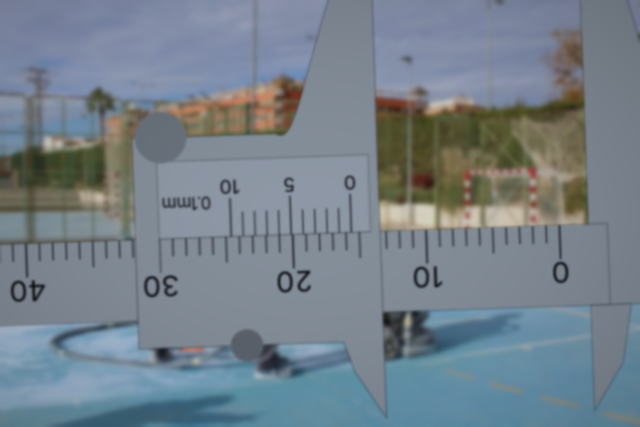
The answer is 15.6 mm
